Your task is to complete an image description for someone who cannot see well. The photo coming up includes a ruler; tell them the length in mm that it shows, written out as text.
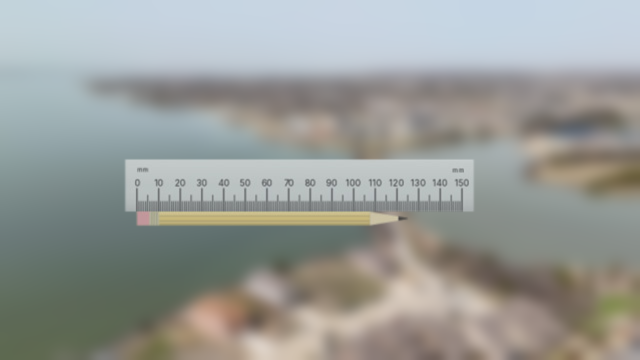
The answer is 125 mm
